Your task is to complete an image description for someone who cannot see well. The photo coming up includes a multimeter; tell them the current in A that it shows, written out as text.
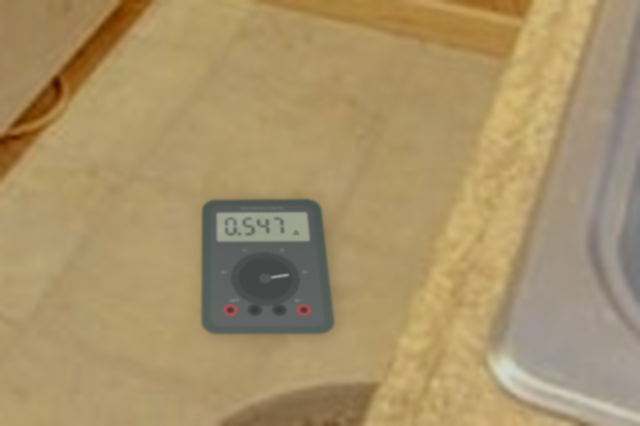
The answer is 0.547 A
